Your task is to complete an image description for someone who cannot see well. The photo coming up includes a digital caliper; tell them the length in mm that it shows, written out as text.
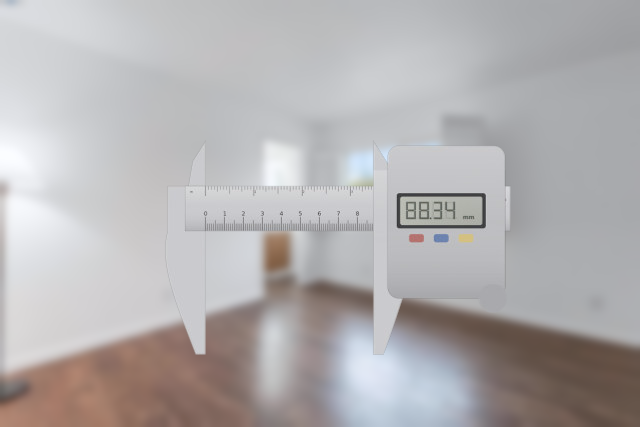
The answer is 88.34 mm
